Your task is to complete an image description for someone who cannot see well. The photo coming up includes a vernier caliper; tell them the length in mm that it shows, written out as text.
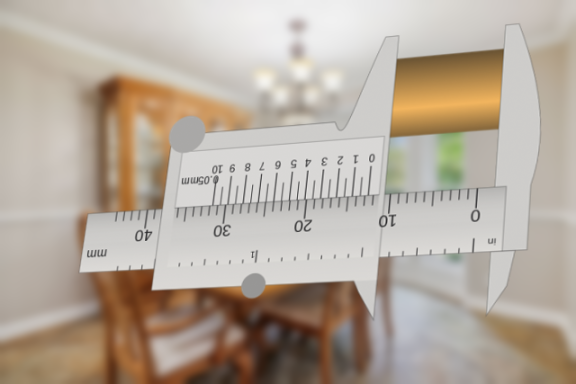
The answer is 12.6 mm
